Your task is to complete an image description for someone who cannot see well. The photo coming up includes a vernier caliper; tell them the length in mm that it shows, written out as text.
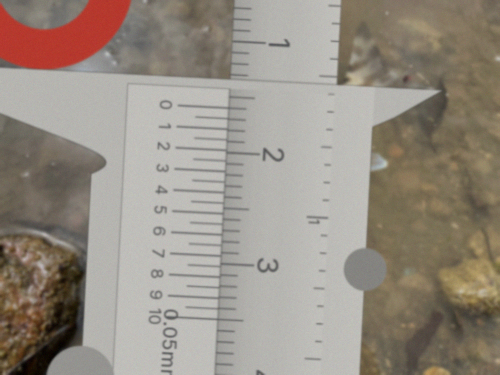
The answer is 16.0 mm
